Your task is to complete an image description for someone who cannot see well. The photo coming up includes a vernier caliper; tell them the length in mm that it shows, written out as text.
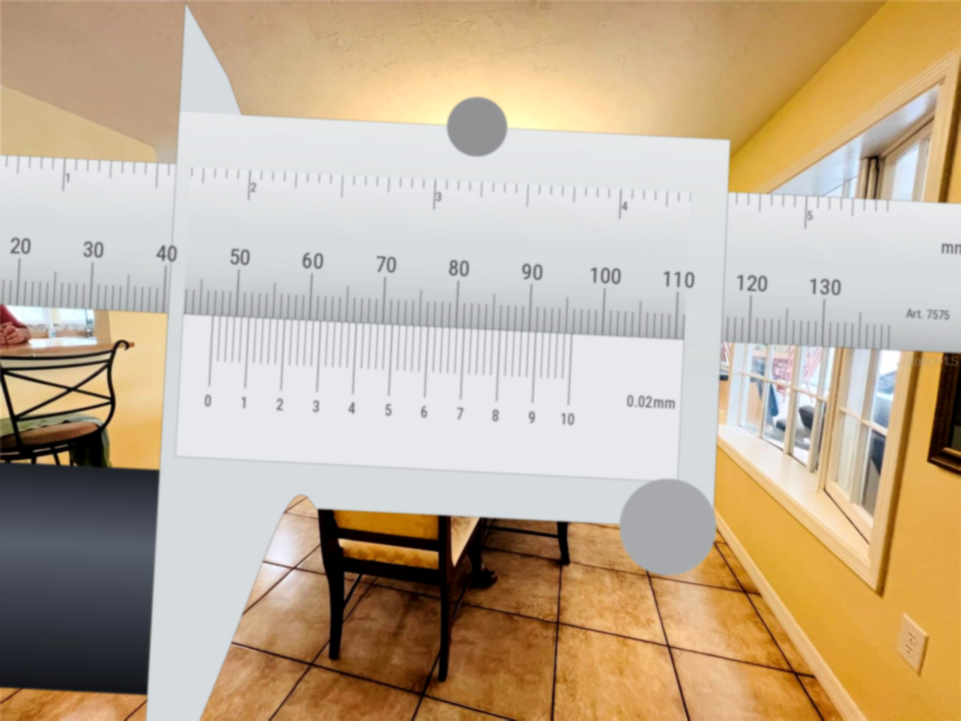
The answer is 46.8 mm
